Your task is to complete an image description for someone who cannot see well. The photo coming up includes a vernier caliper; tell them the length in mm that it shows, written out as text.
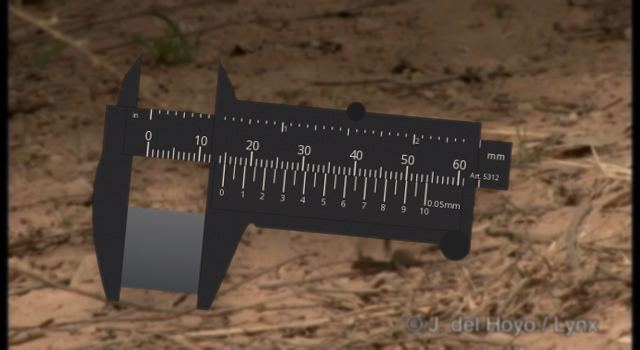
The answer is 15.0 mm
